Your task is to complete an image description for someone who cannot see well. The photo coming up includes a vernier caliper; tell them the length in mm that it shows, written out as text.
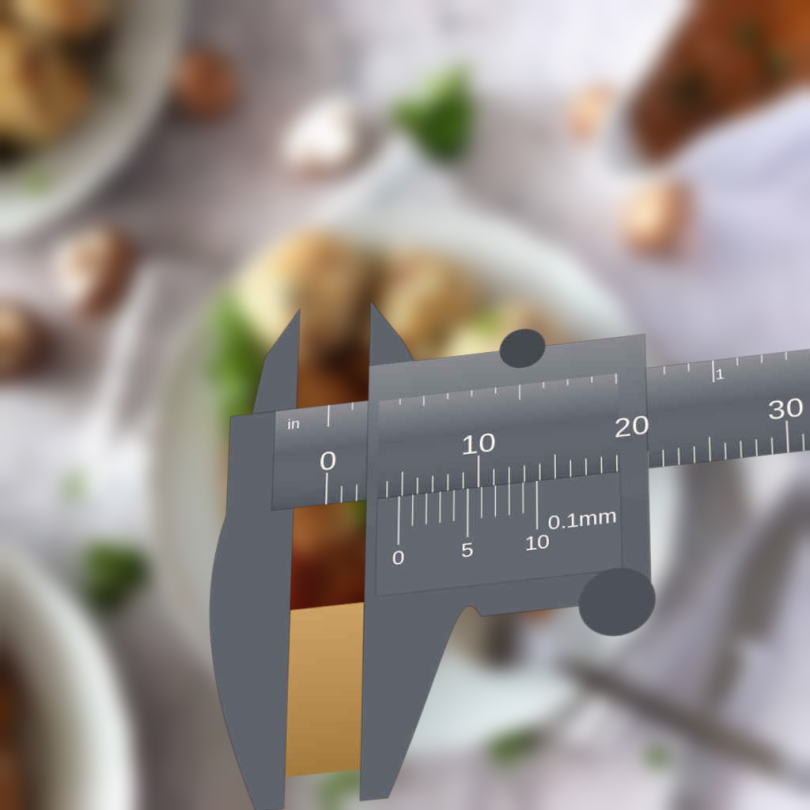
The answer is 4.8 mm
